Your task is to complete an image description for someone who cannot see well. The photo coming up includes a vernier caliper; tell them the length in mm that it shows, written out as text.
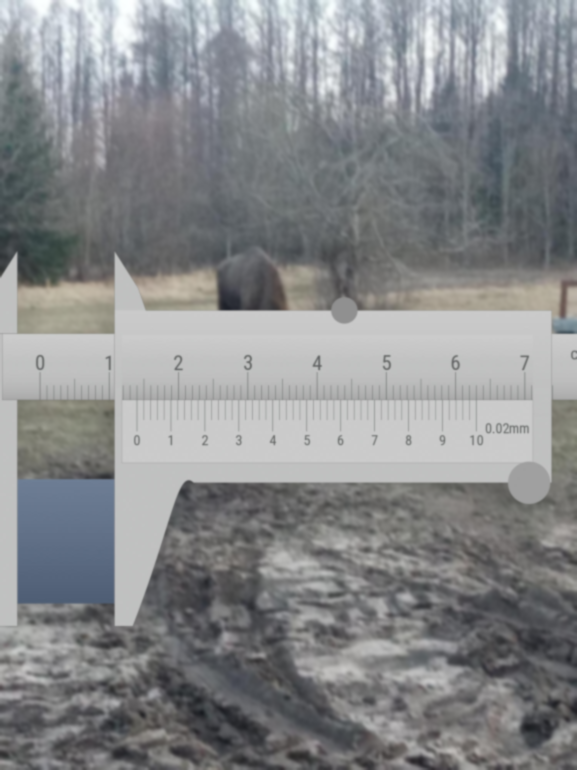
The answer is 14.0 mm
